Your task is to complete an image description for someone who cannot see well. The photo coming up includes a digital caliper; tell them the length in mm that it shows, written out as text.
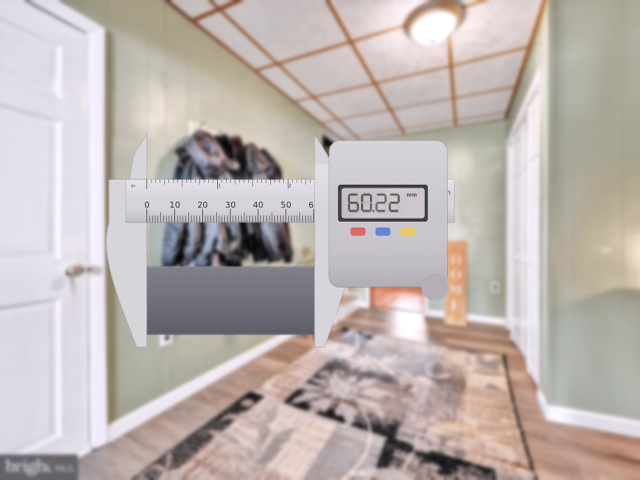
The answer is 60.22 mm
